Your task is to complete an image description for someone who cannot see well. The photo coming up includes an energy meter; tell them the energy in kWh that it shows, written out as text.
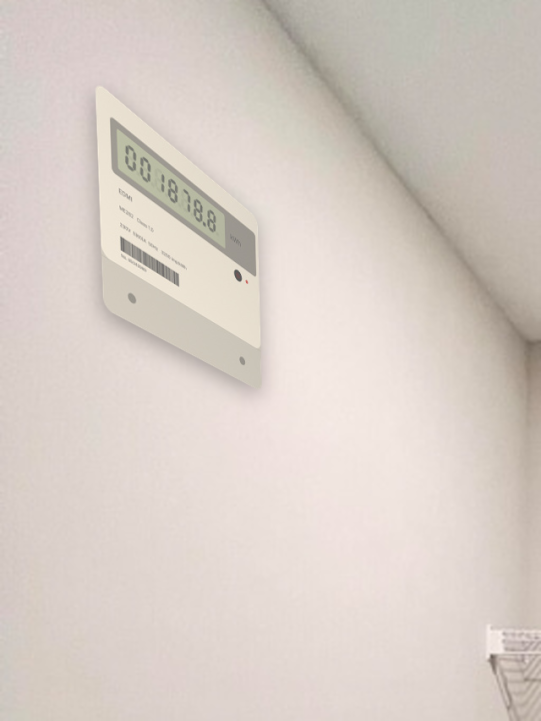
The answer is 1878.8 kWh
